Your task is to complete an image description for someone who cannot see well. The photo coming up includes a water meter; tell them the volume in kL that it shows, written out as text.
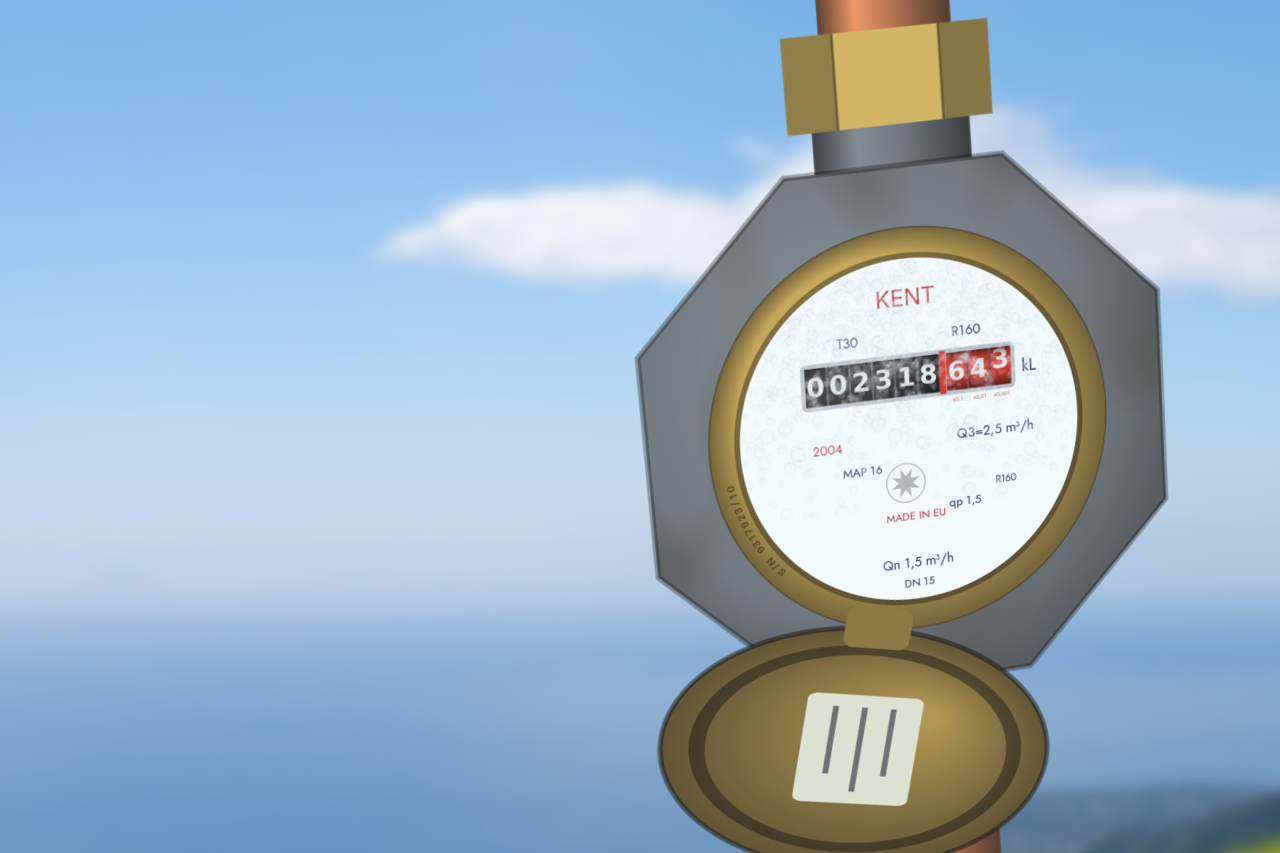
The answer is 2318.643 kL
